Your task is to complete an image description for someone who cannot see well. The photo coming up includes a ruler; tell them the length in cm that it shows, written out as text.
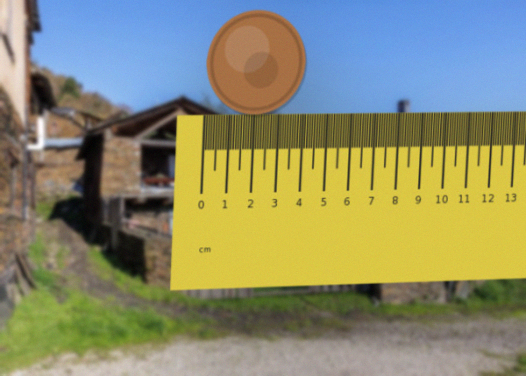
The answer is 4 cm
